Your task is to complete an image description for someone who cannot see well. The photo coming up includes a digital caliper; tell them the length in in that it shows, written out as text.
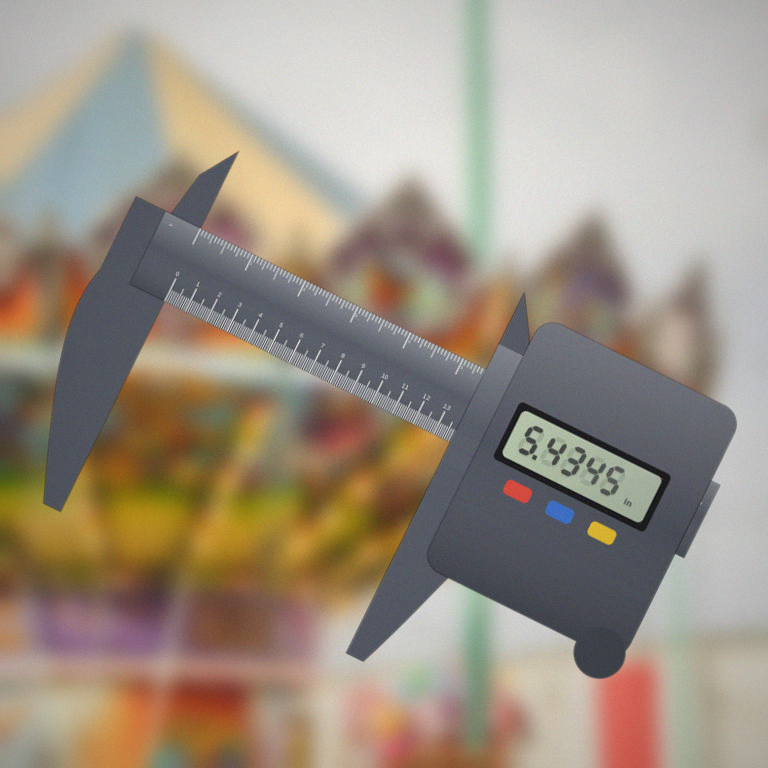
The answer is 5.4345 in
